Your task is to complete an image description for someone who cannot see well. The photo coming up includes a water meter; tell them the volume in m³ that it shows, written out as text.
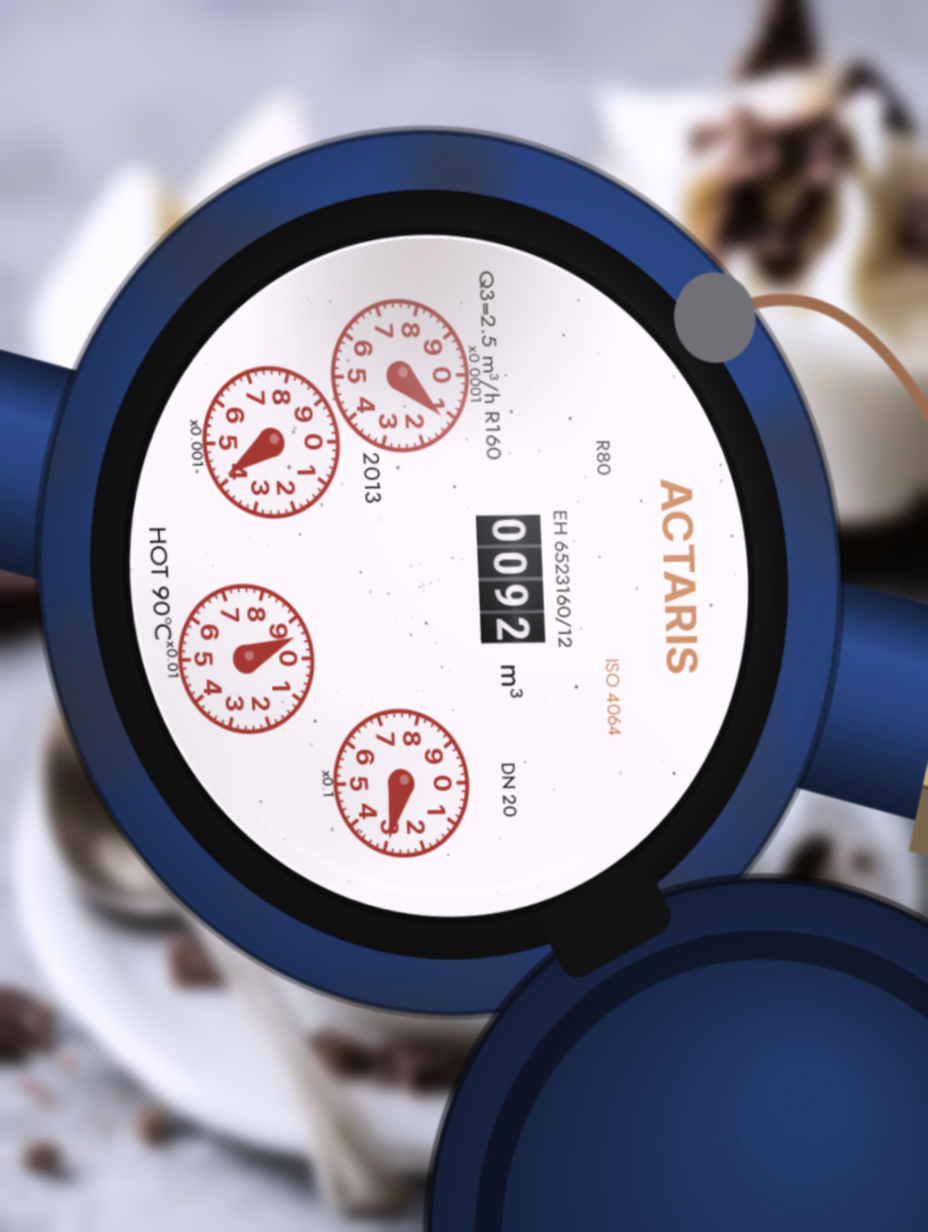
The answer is 92.2941 m³
